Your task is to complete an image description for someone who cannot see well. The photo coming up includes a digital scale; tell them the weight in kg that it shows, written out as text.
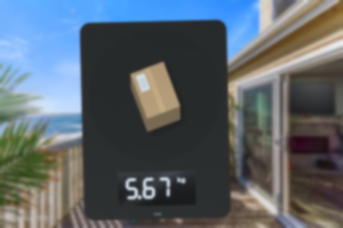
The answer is 5.67 kg
